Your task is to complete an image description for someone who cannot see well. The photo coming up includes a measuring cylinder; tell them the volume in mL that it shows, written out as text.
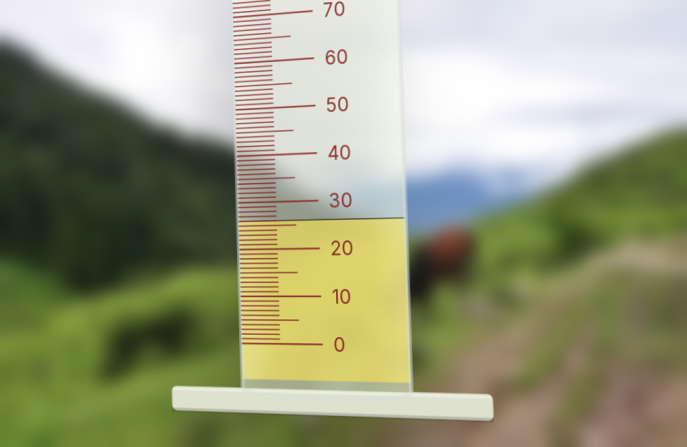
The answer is 26 mL
